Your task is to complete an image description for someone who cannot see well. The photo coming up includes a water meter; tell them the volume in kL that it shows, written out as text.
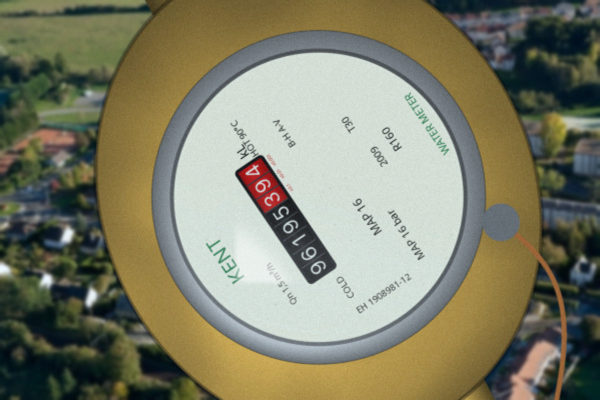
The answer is 96195.394 kL
